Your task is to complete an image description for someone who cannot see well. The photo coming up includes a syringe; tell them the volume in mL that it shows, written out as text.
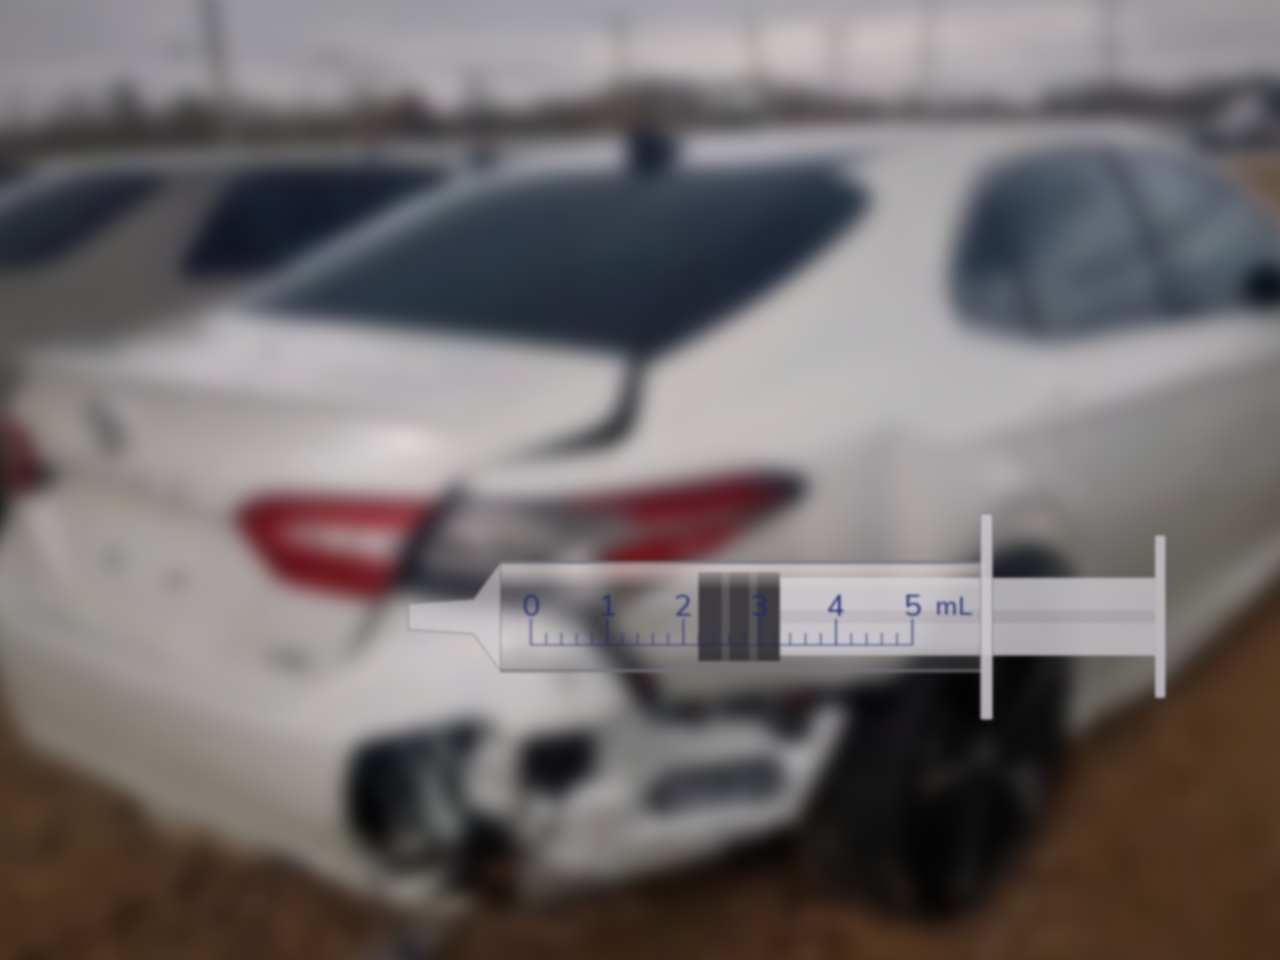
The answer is 2.2 mL
